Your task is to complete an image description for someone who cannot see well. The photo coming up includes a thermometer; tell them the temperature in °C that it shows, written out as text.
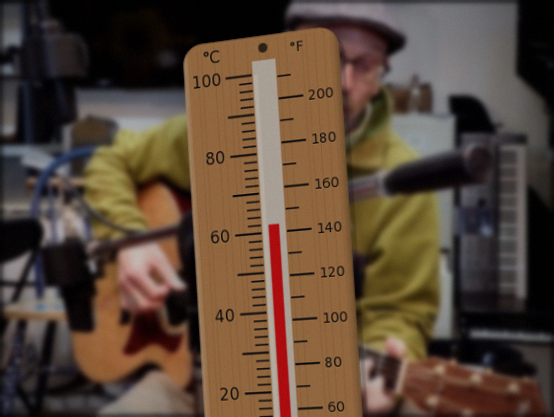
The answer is 62 °C
